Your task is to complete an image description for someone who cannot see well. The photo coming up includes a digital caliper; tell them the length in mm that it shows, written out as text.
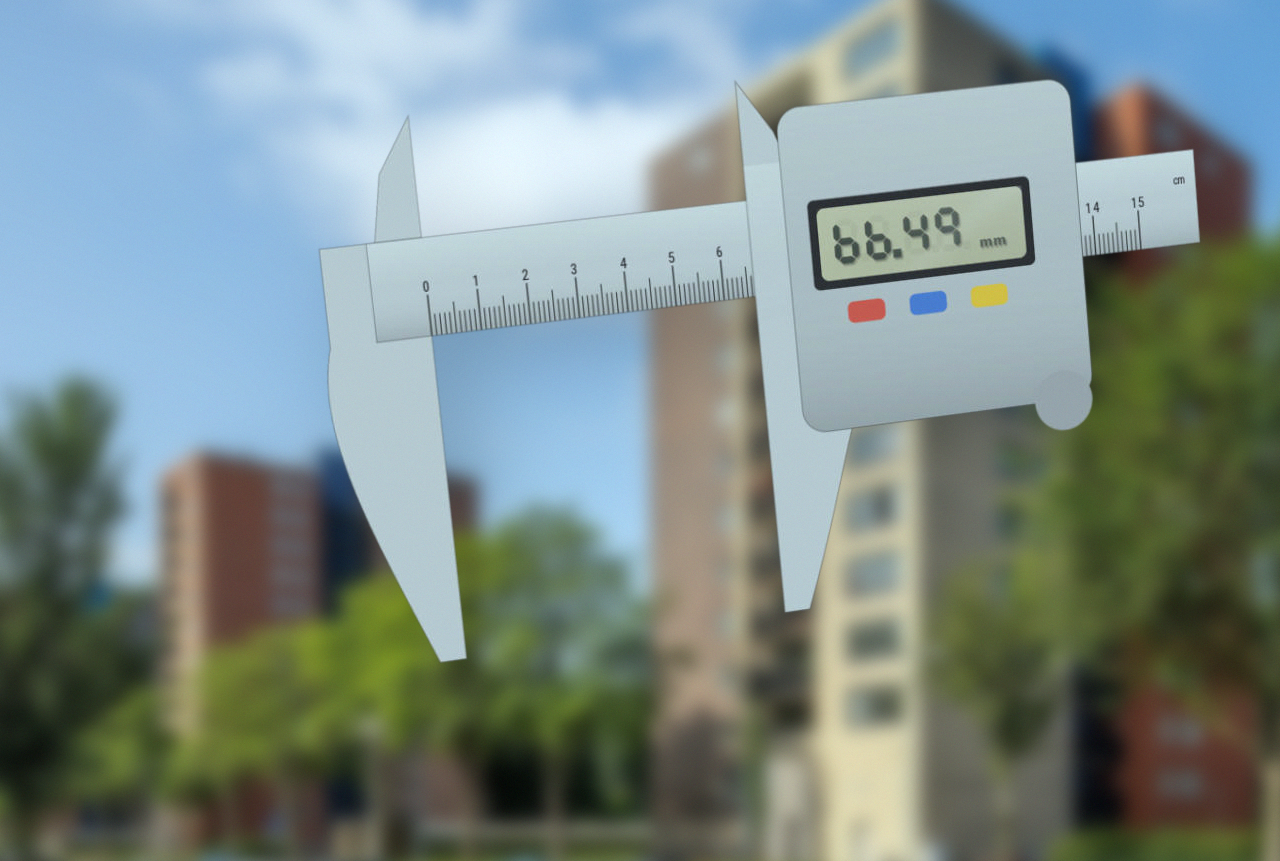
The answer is 66.49 mm
